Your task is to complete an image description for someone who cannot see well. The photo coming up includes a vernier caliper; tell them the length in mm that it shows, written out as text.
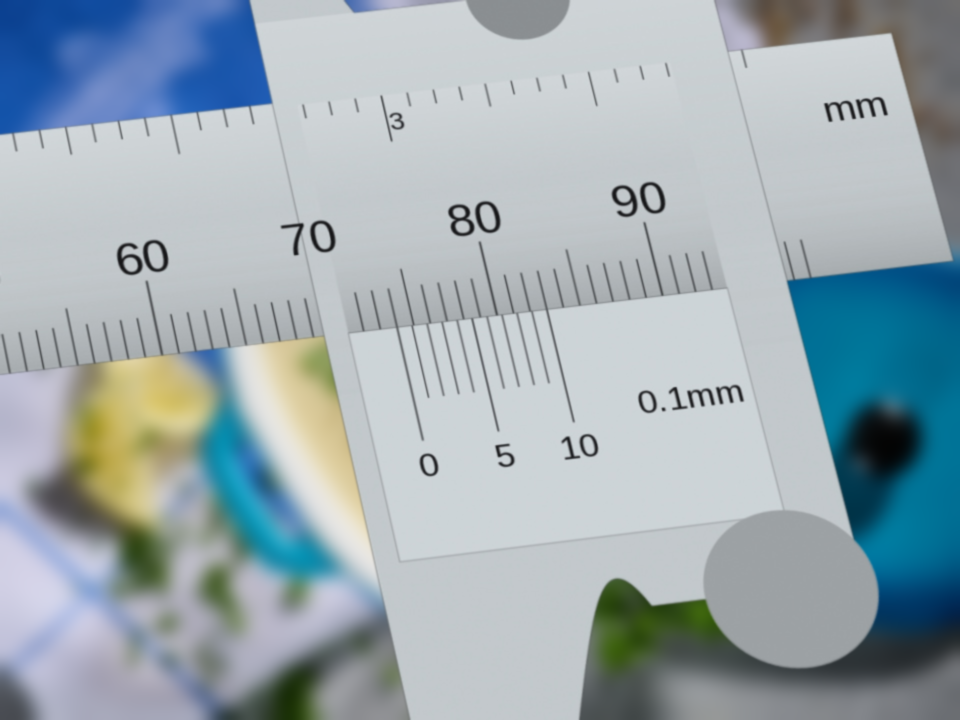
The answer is 74.0 mm
